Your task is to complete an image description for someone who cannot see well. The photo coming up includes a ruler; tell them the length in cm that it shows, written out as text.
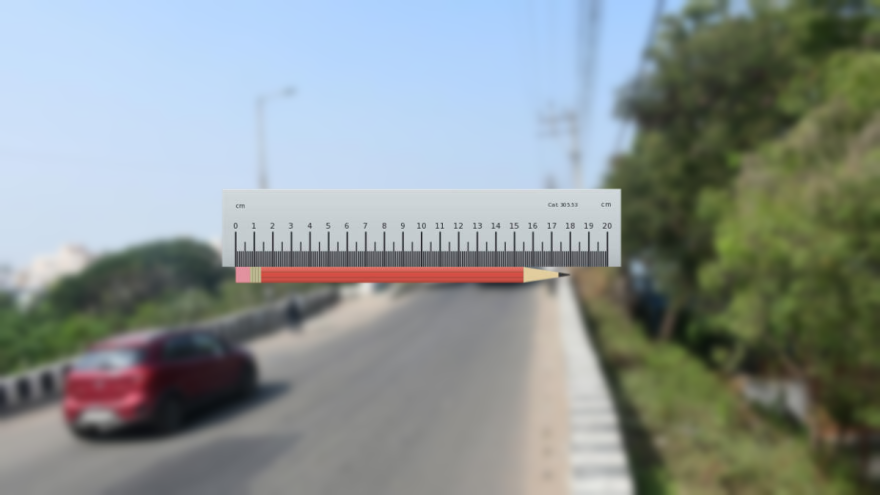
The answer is 18 cm
